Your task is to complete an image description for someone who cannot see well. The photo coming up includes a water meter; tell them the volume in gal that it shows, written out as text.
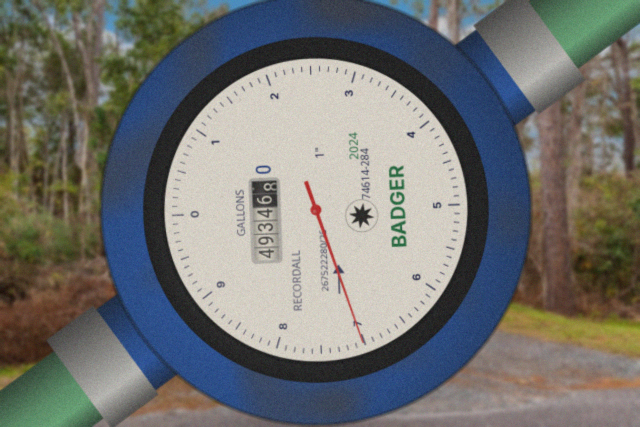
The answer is 4934677.0 gal
